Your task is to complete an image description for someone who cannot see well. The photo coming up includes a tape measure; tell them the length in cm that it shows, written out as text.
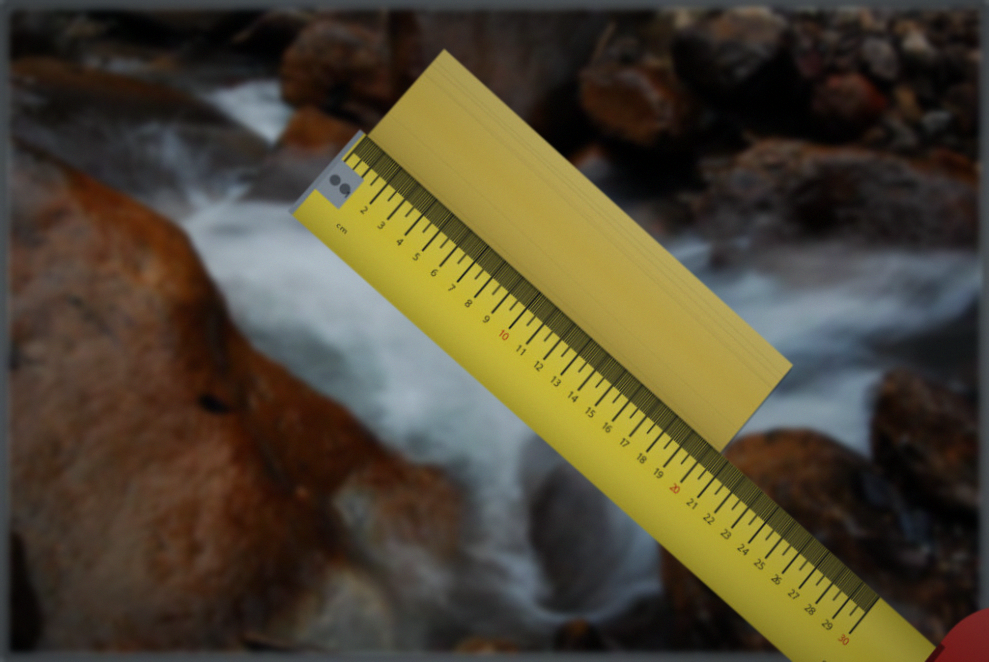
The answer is 20.5 cm
